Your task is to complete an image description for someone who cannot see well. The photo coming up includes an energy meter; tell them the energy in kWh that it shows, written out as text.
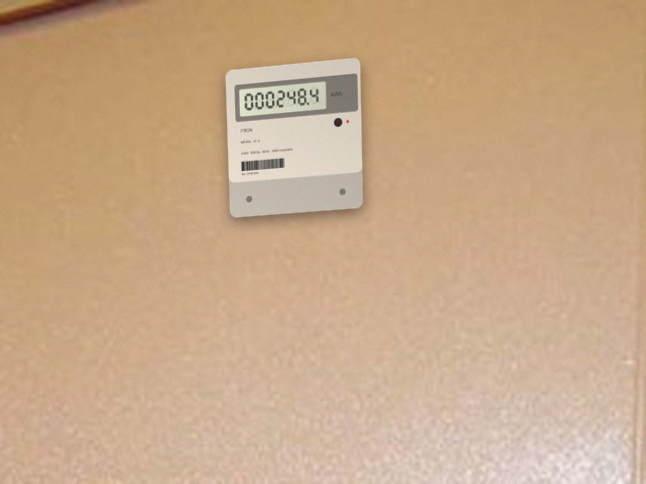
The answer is 248.4 kWh
